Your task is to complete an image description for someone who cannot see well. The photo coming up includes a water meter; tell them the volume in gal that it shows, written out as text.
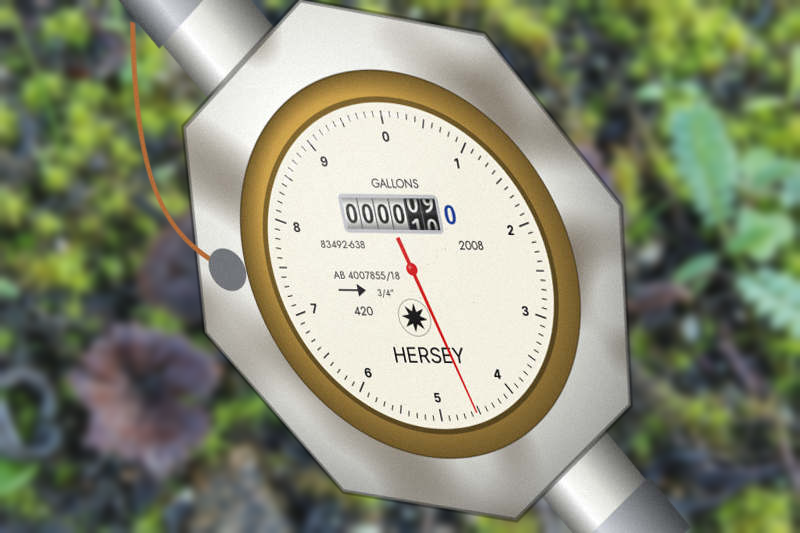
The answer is 94.5 gal
